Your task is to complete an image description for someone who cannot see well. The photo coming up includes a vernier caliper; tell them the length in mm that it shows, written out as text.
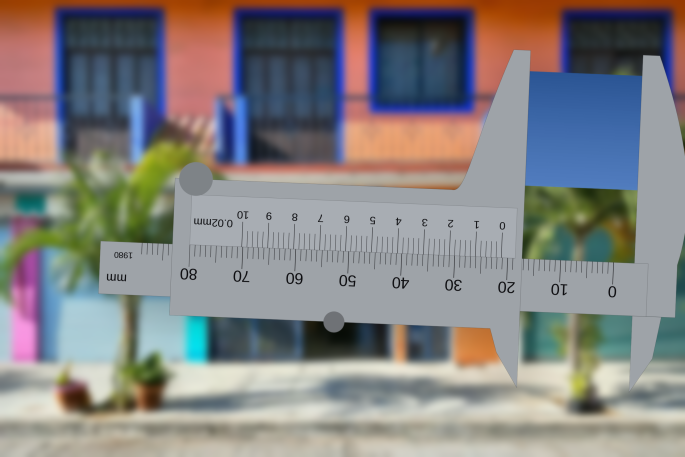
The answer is 21.2 mm
